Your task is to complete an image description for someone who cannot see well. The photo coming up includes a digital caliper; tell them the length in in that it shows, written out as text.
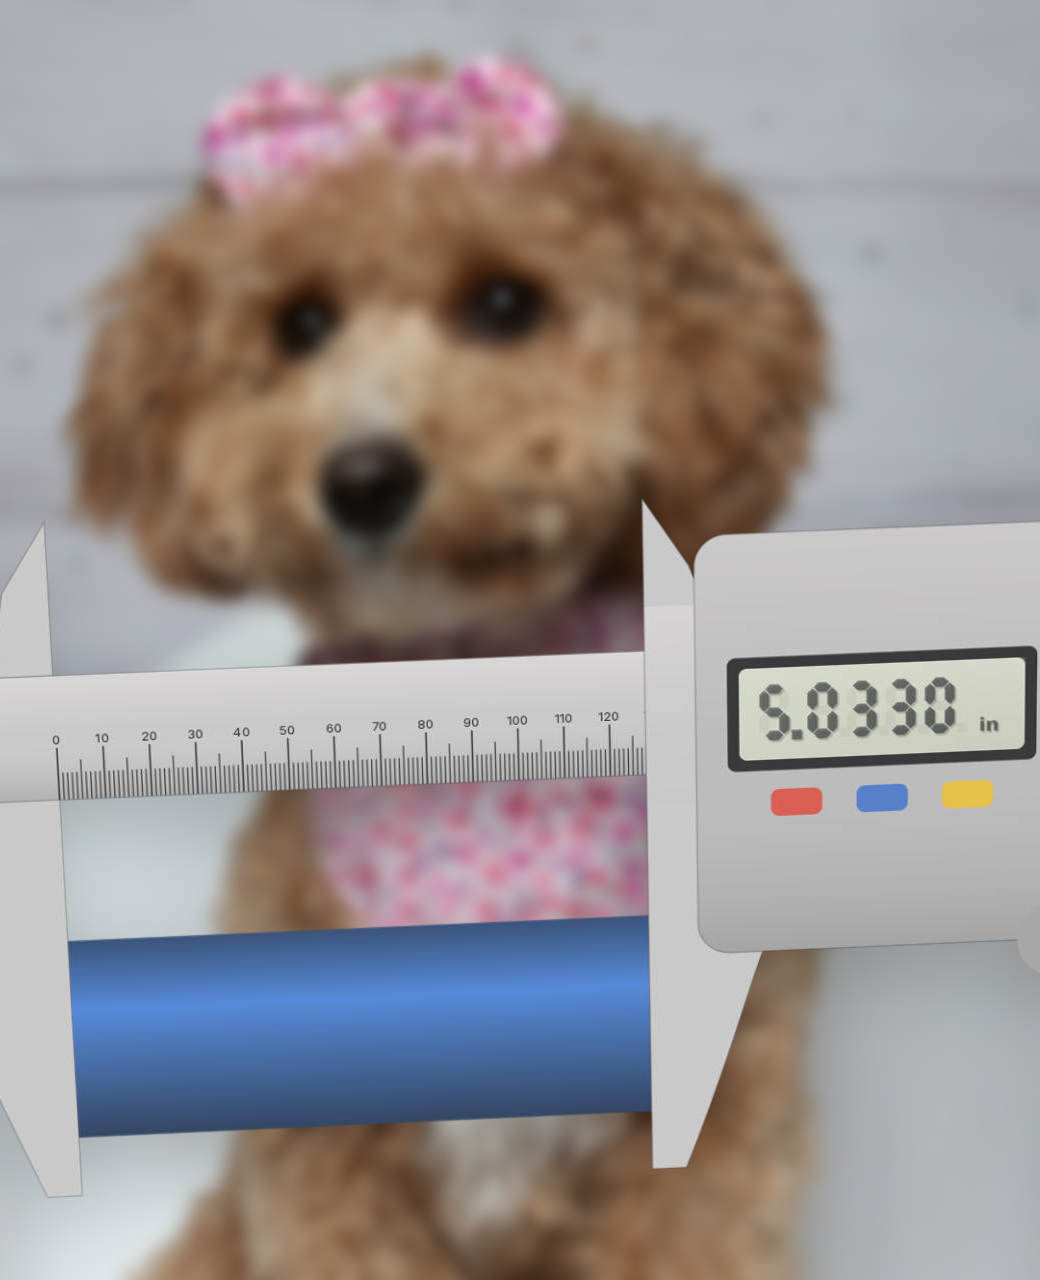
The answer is 5.0330 in
